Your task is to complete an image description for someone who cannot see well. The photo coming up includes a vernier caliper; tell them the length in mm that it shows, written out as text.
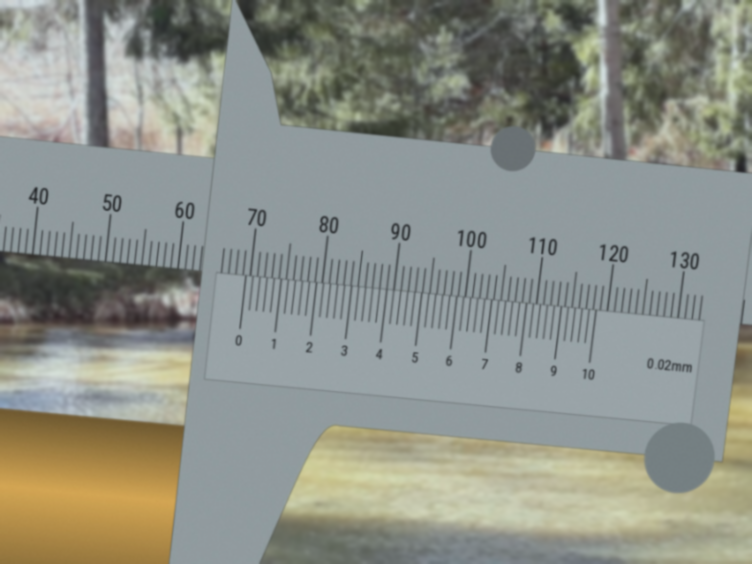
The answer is 69.4 mm
